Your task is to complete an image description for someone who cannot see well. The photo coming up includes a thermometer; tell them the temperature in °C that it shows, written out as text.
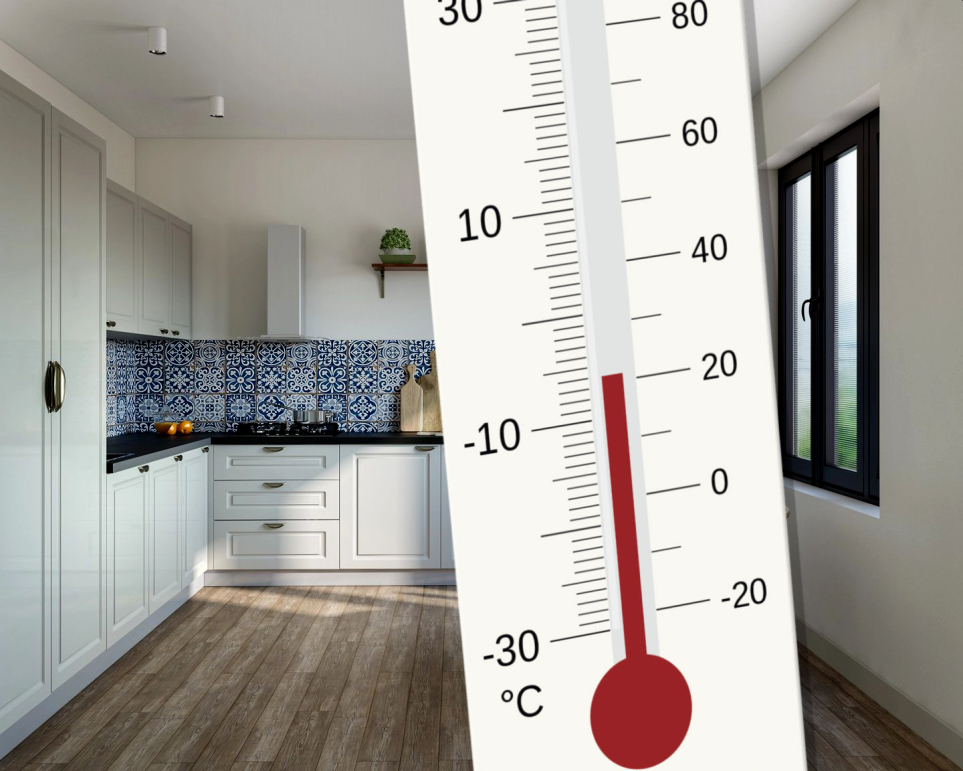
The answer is -6 °C
